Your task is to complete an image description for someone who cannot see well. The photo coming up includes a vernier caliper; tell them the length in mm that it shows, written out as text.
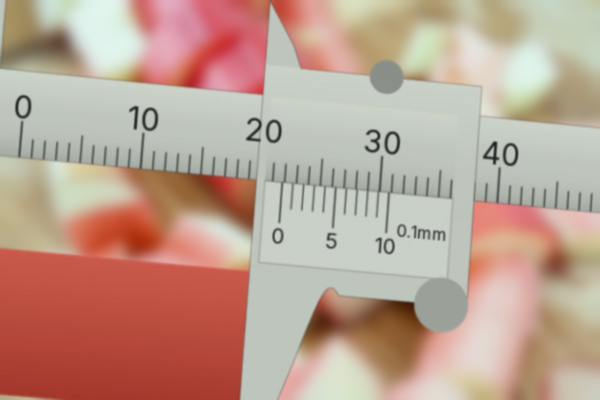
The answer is 21.8 mm
